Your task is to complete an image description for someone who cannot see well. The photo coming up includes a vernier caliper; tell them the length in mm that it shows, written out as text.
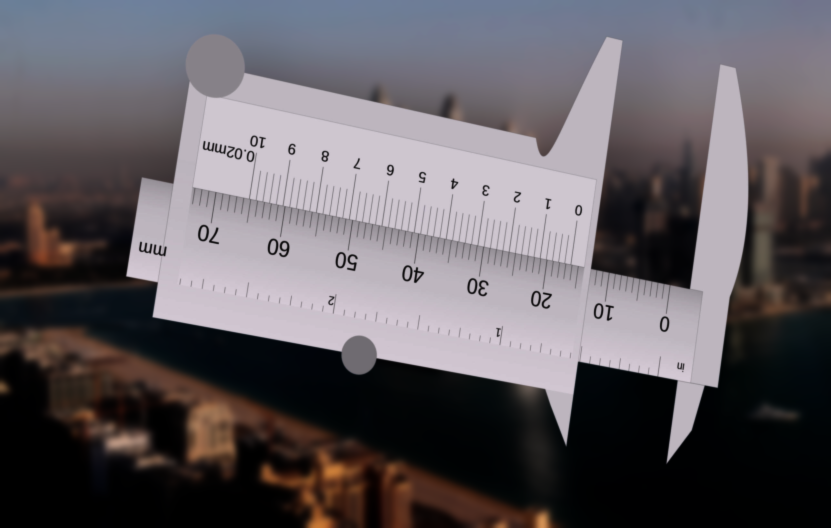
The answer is 16.2 mm
